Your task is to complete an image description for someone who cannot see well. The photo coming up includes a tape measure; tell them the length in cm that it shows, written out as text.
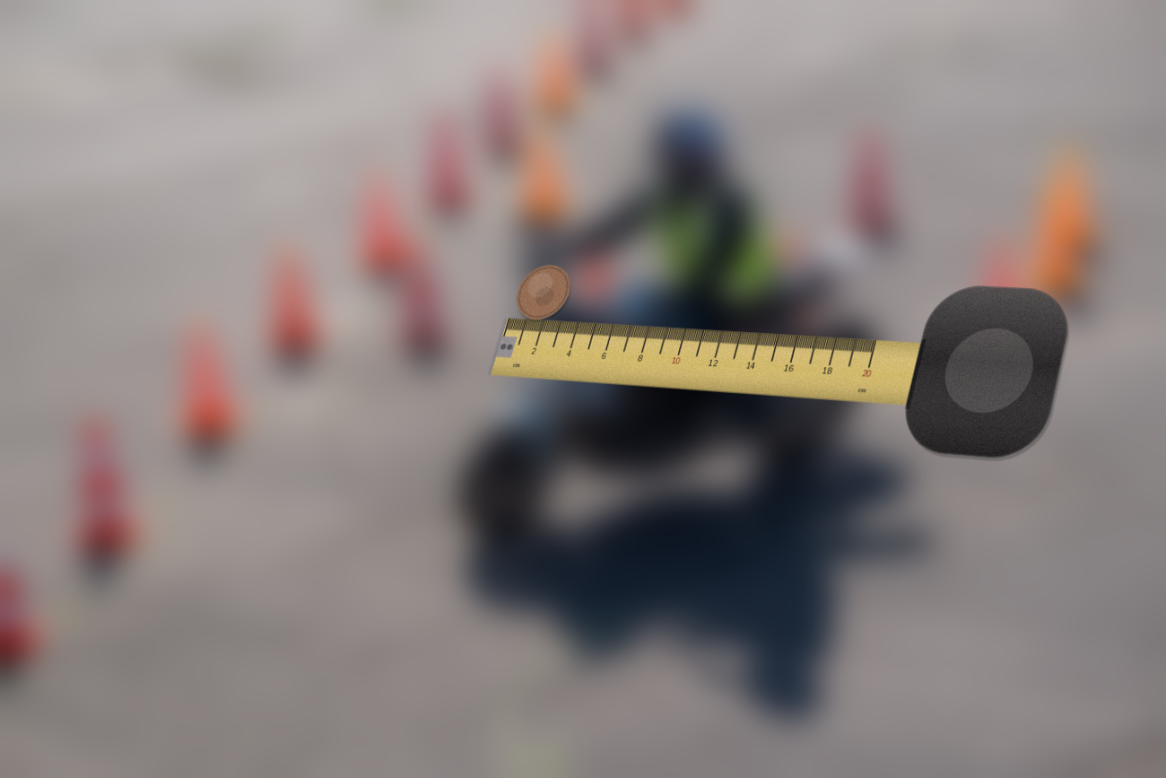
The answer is 3 cm
